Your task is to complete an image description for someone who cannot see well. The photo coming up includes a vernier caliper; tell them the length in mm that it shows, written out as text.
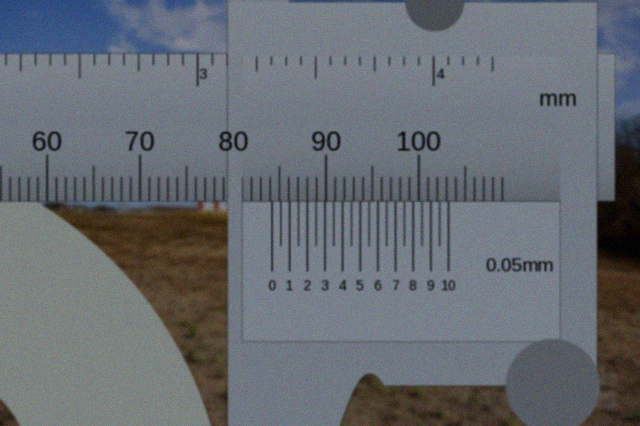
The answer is 84.2 mm
